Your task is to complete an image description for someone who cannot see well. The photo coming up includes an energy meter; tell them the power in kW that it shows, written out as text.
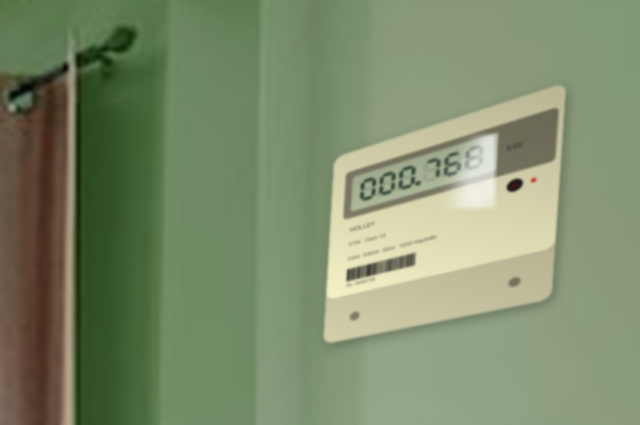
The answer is 0.768 kW
